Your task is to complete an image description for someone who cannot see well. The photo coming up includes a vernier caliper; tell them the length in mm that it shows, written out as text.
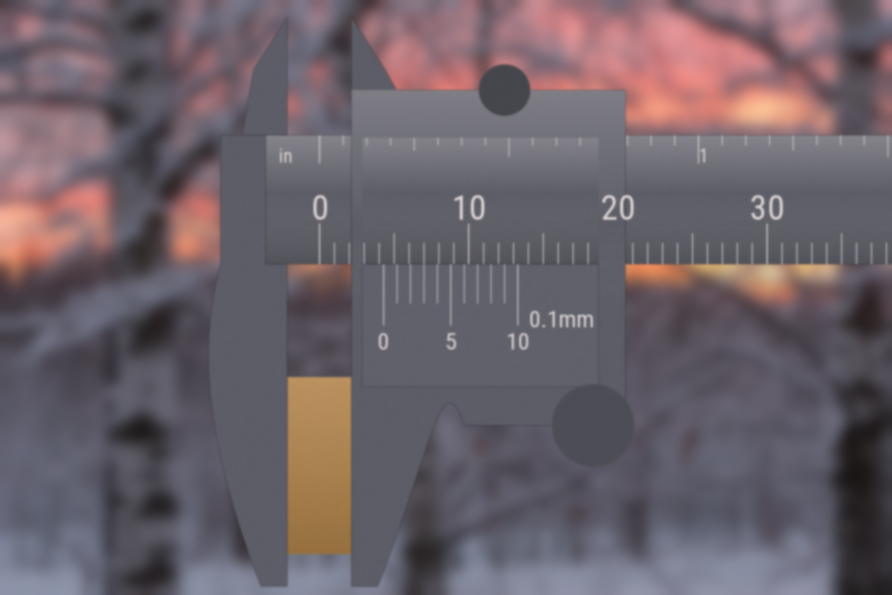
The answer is 4.3 mm
